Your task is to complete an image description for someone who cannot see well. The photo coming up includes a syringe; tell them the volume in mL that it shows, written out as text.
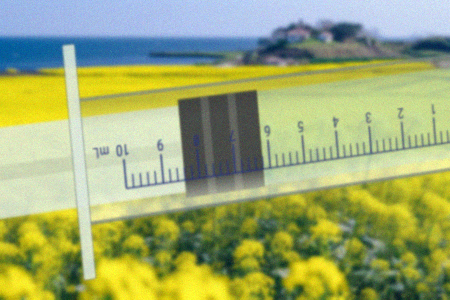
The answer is 6.2 mL
